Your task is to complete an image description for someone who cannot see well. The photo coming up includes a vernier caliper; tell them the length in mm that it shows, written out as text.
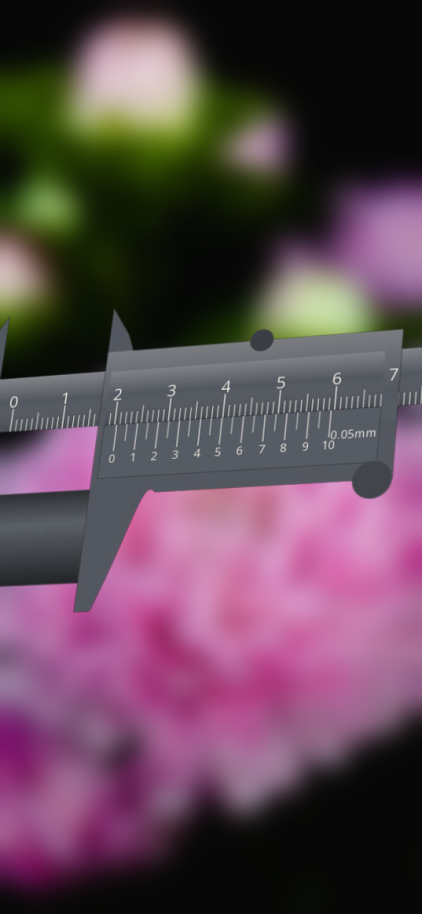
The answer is 20.4 mm
